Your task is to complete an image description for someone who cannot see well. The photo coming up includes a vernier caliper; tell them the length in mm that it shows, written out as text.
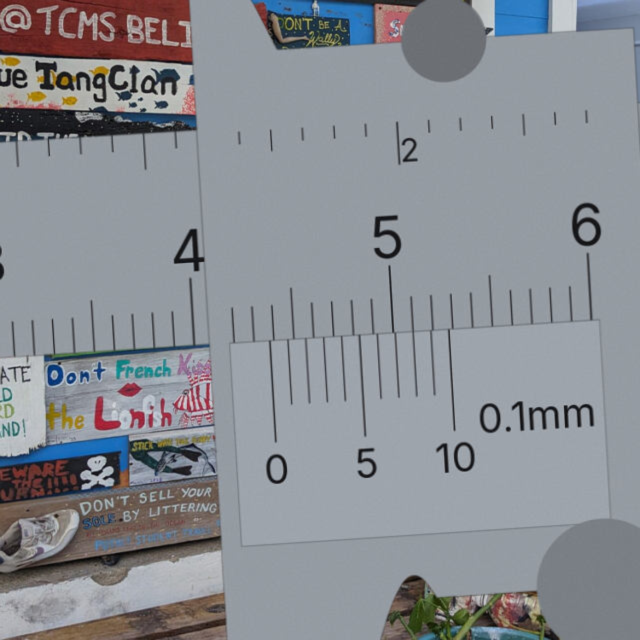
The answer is 43.8 mm
